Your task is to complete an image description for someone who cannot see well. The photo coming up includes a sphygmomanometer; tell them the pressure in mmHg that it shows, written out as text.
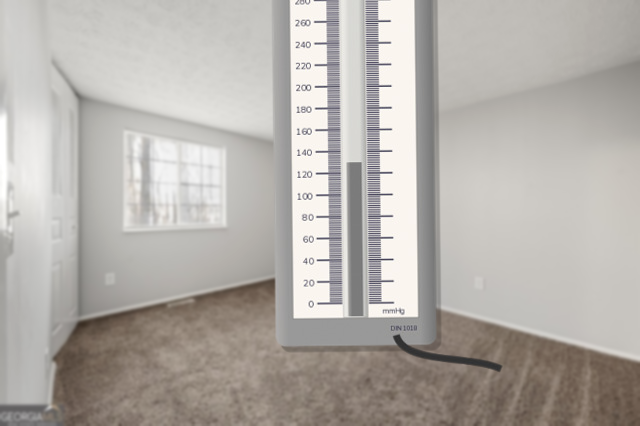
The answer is 130 mmHg
